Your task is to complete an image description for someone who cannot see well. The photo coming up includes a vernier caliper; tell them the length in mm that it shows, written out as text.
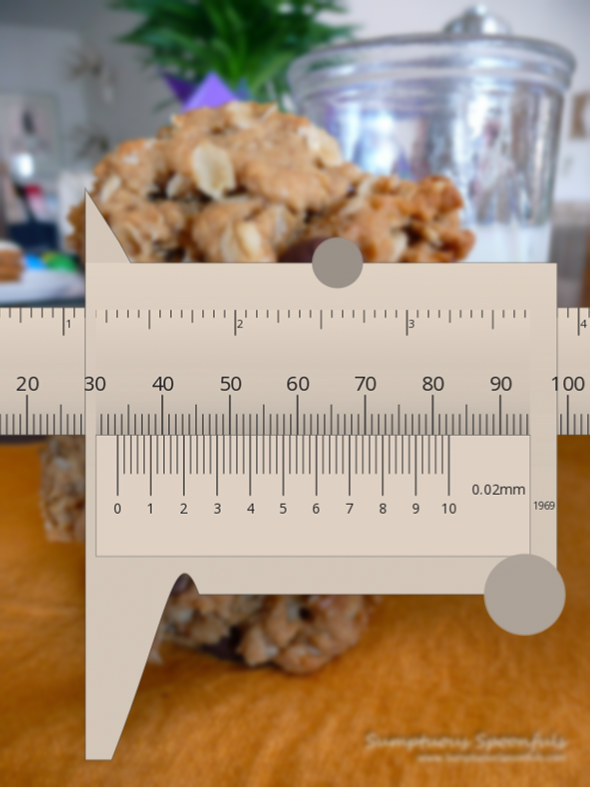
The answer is 33.4 mm
